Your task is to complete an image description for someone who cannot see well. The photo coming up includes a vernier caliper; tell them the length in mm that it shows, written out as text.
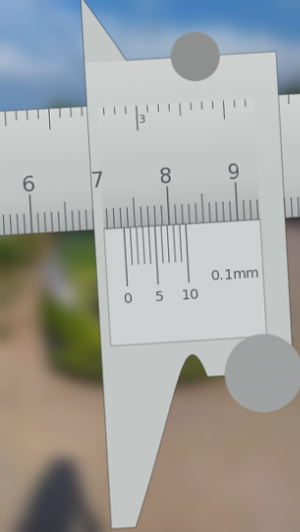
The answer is 73.4 mm
